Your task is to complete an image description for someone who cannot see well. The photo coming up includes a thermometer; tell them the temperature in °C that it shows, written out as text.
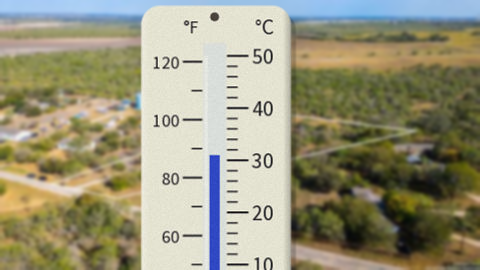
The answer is 31 °C
